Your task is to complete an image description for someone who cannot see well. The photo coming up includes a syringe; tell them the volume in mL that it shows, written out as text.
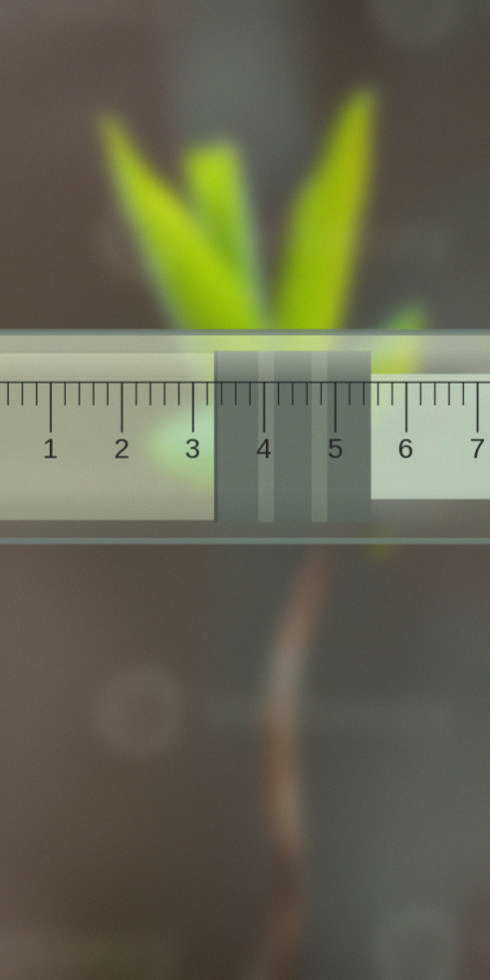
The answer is 3.3 mL
